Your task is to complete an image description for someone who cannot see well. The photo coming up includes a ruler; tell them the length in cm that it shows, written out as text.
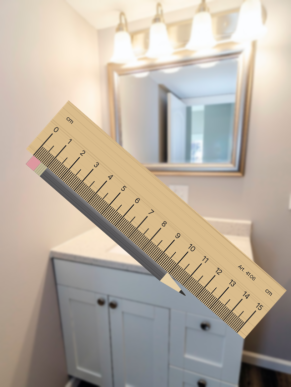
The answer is 11.5 cm
